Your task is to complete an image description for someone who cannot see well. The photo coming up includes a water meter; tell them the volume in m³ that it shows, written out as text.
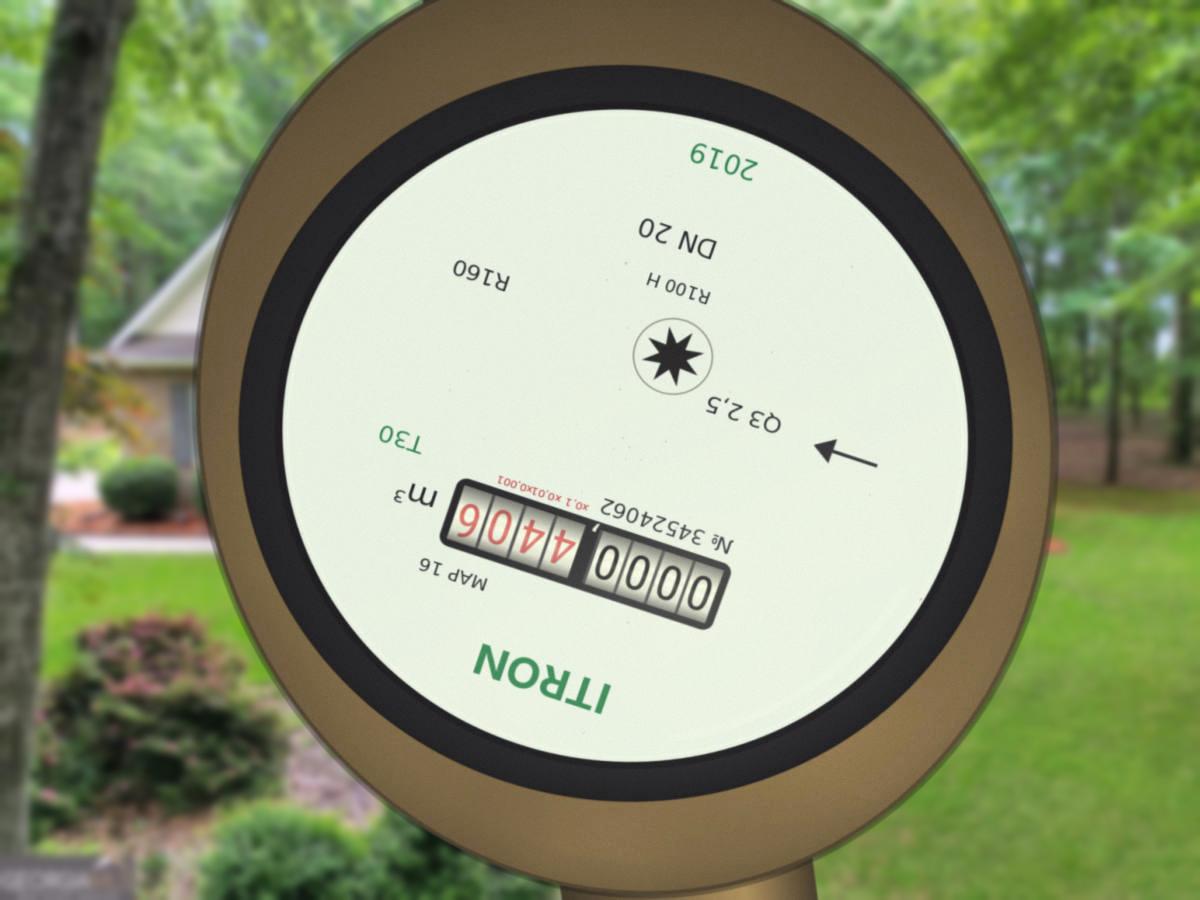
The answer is 0.4406 m³
